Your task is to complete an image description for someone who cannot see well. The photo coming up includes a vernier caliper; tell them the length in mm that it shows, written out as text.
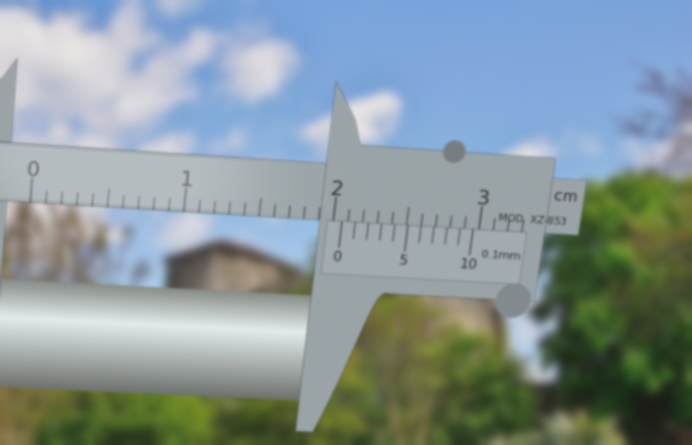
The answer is 20.6 mm
